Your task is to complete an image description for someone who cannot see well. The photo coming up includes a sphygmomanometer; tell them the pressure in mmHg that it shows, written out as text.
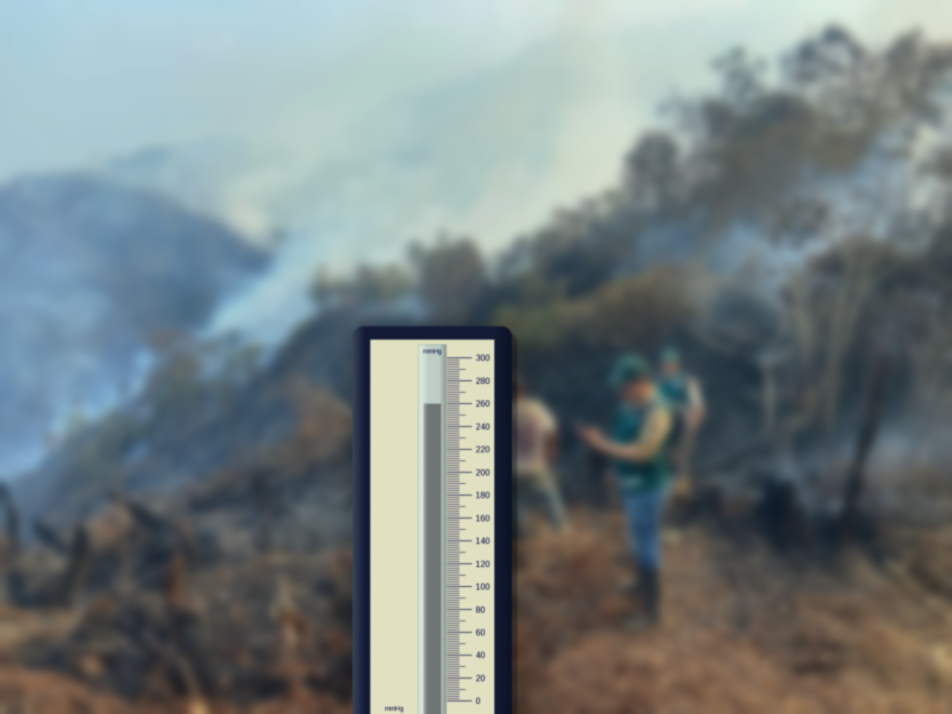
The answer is 260 mmHg
